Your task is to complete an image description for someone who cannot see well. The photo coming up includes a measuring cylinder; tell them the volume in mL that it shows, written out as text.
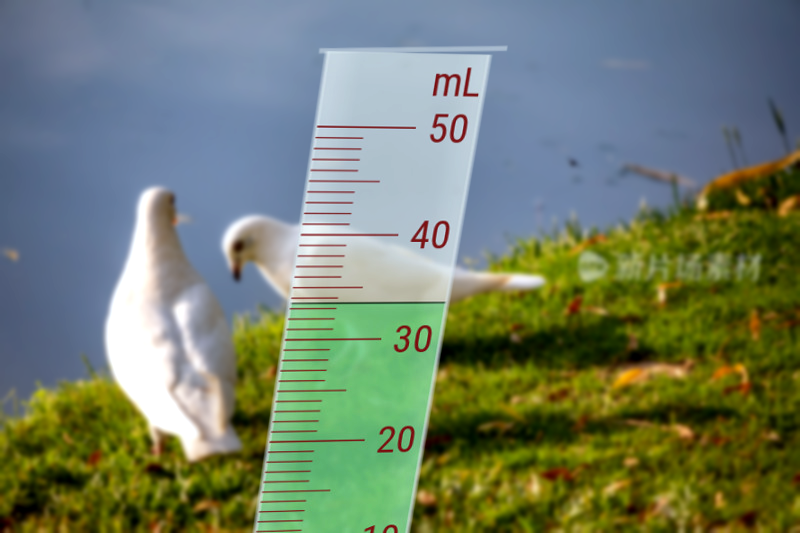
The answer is 33.5 mL
